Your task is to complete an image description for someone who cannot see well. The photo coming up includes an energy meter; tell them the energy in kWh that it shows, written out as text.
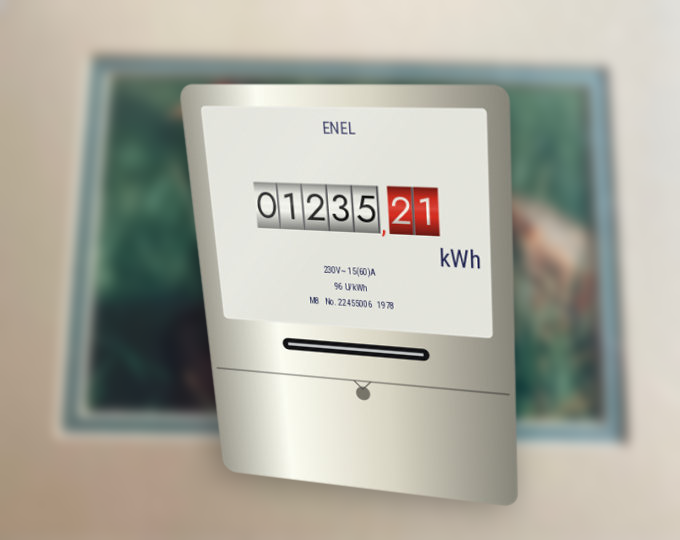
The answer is 1235.21 kWh
